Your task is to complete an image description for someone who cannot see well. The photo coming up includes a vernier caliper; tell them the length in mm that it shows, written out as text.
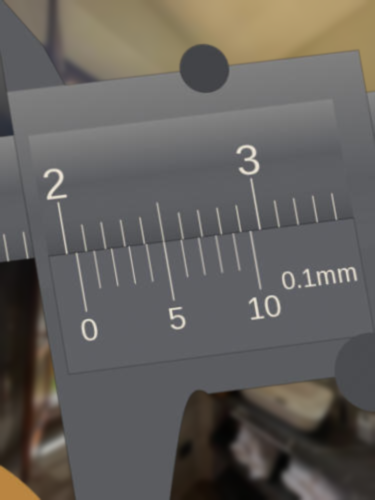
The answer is 20.5 mm
